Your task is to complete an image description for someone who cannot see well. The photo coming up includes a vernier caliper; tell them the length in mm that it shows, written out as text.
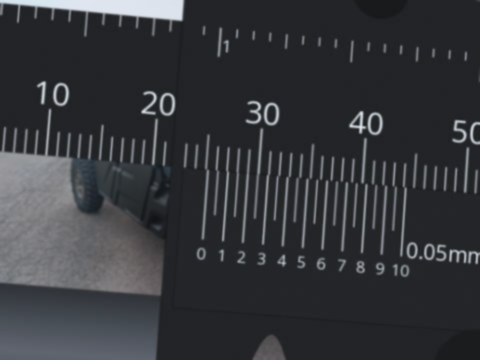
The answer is 25.2 mm
